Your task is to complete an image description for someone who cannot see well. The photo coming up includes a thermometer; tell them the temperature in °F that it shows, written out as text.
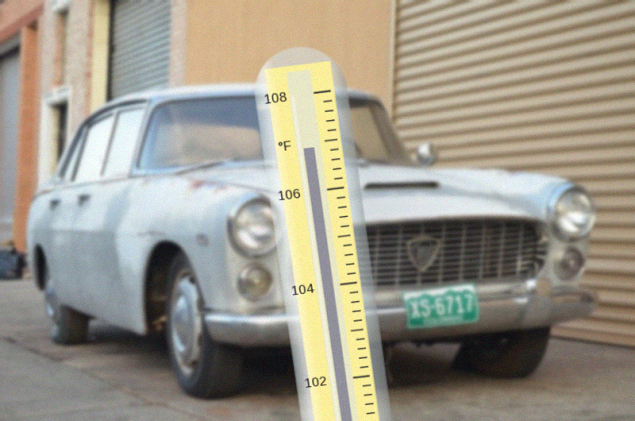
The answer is 106.9 °F
